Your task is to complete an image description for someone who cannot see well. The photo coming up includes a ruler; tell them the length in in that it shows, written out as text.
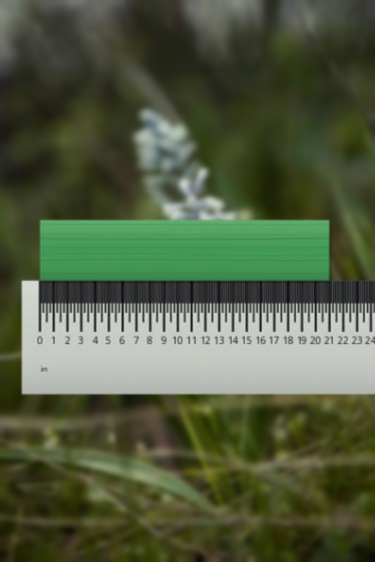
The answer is 21 in
